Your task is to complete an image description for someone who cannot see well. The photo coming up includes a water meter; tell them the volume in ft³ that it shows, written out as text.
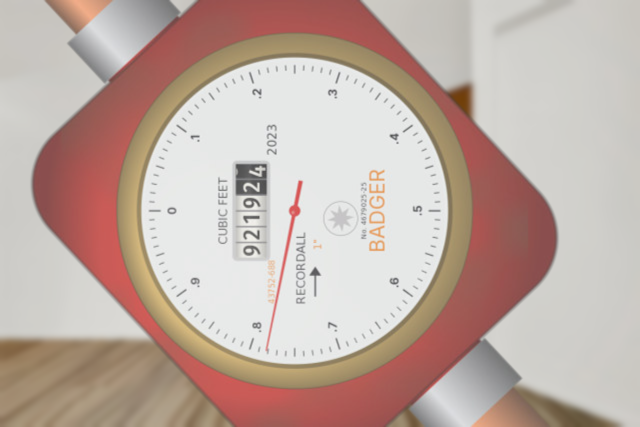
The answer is 921923.78 ft³
